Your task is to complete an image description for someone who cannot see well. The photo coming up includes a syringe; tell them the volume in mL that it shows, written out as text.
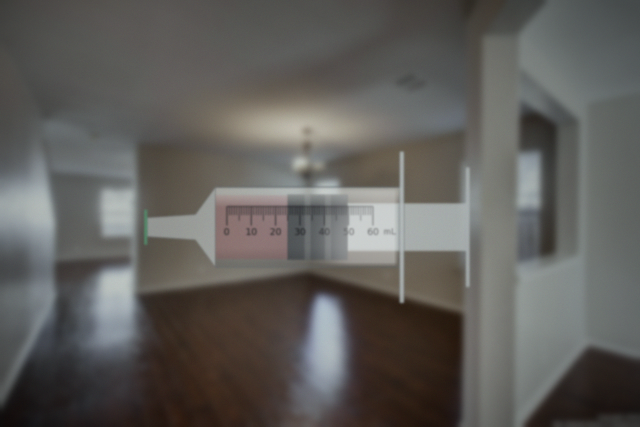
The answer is 25 mL
